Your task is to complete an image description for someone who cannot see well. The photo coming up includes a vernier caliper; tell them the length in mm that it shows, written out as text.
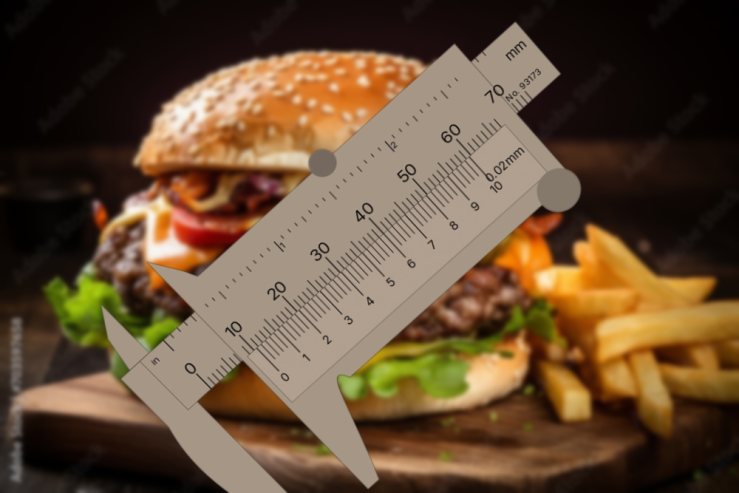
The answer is 10.6 mm
